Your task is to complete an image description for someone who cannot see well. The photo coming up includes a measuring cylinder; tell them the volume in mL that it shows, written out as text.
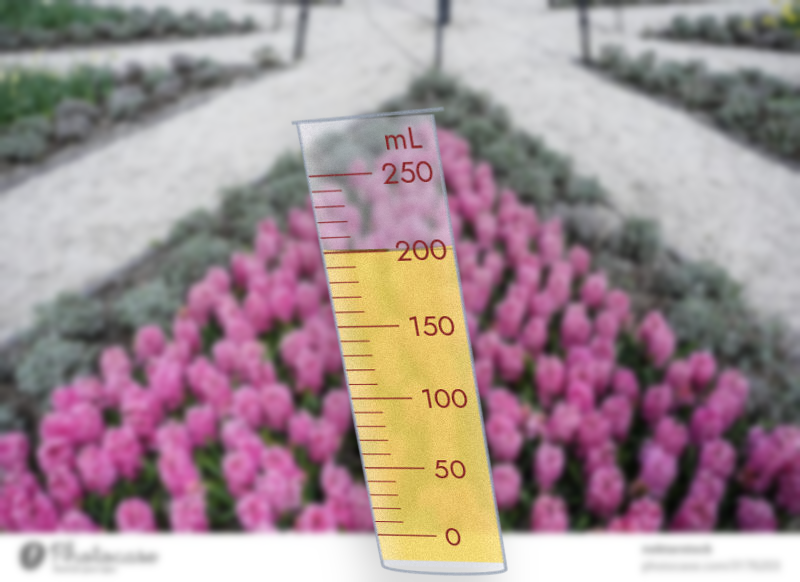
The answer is 200 mL
